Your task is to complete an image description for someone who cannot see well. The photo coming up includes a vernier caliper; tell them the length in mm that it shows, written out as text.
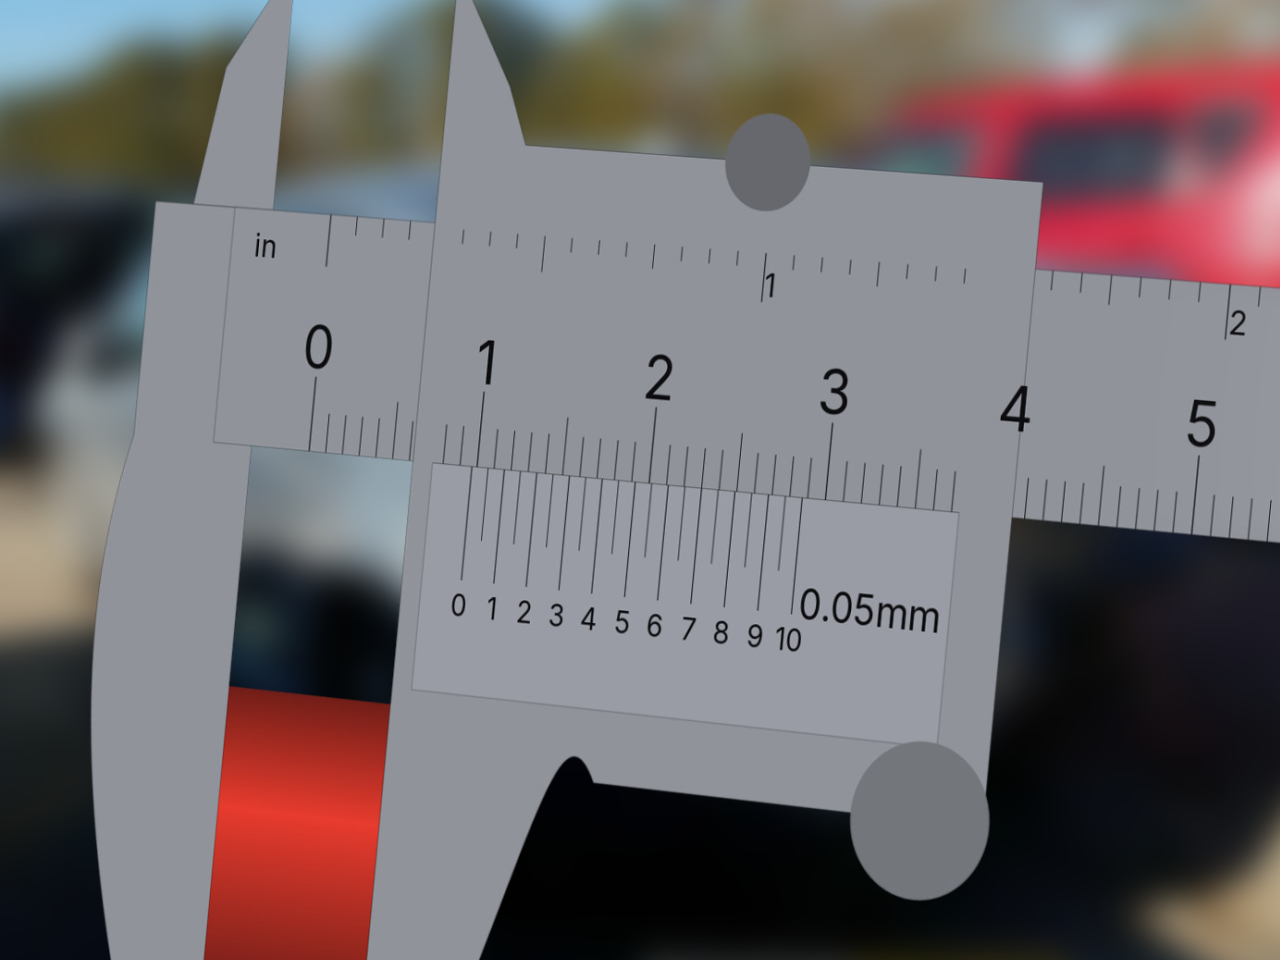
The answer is 9.7 mm
